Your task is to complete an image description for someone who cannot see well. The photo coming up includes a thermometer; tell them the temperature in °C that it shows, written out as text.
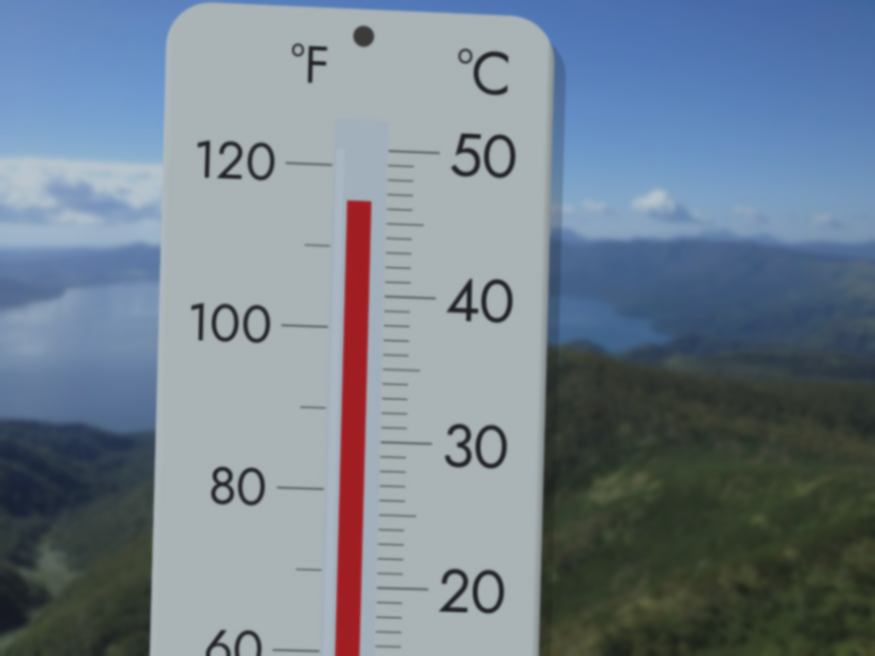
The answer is 46.5 °C
